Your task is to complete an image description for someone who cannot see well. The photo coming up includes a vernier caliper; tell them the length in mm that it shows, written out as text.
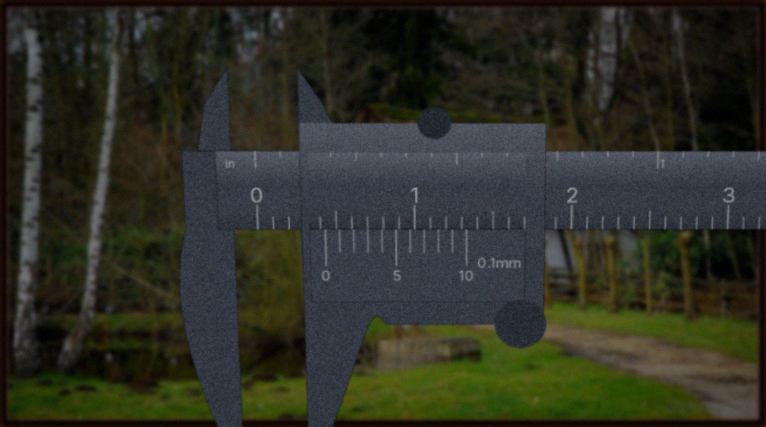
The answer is 4.3 mm
